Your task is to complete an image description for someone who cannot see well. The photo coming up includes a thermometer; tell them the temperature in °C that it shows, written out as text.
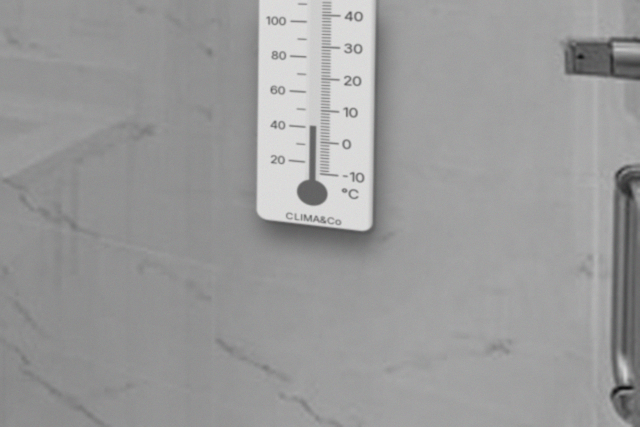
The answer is 5 °C
